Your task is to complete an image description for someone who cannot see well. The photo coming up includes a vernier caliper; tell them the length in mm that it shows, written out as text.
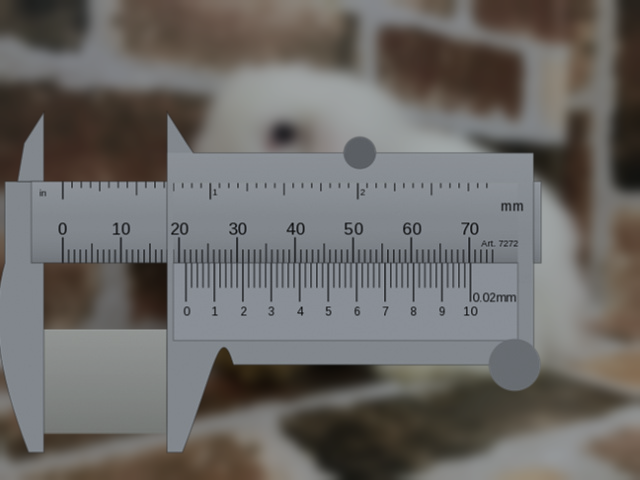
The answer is 21.2 mm
